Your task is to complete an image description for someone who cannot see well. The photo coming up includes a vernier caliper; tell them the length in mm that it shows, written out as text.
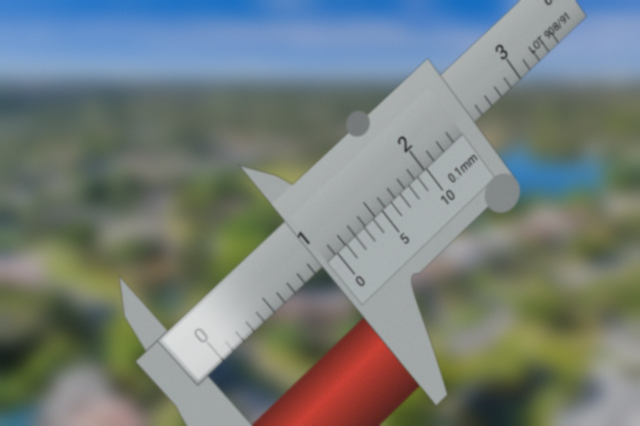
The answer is 11.2 mm
